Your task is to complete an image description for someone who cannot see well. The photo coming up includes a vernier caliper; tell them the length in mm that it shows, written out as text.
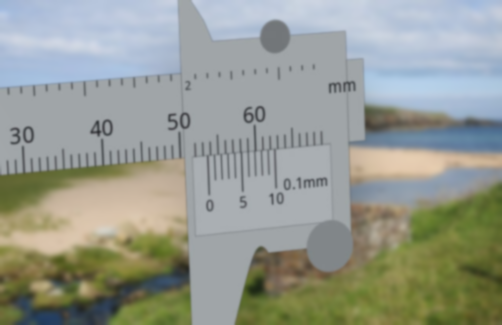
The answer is 53.6 mm
